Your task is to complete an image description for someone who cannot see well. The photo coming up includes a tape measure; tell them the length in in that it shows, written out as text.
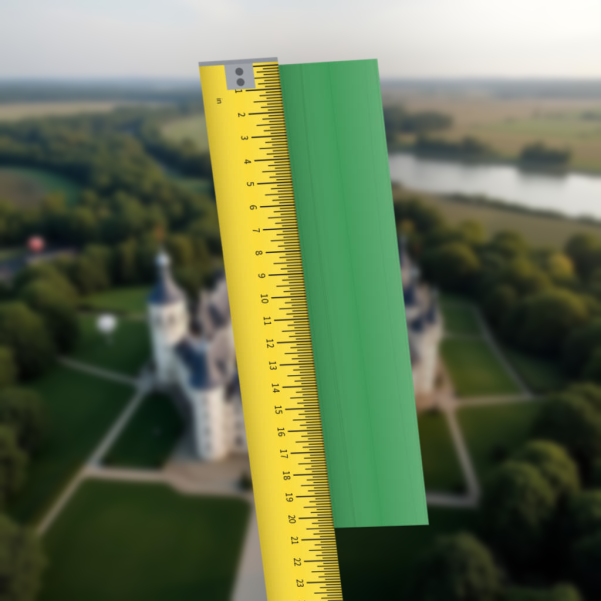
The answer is 20.5 in
